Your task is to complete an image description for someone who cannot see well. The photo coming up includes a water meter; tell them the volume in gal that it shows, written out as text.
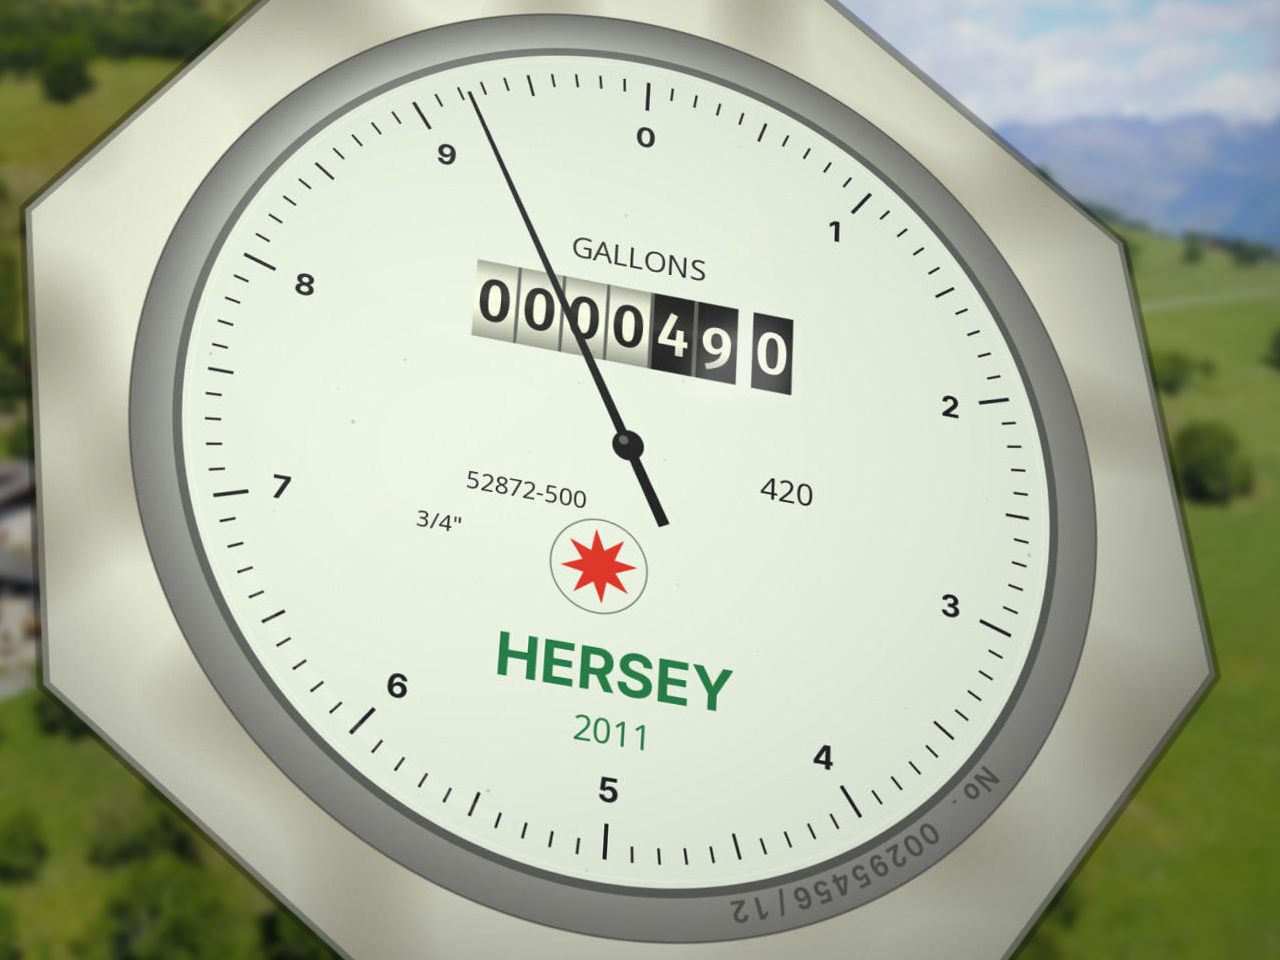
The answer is 489.2 gal
